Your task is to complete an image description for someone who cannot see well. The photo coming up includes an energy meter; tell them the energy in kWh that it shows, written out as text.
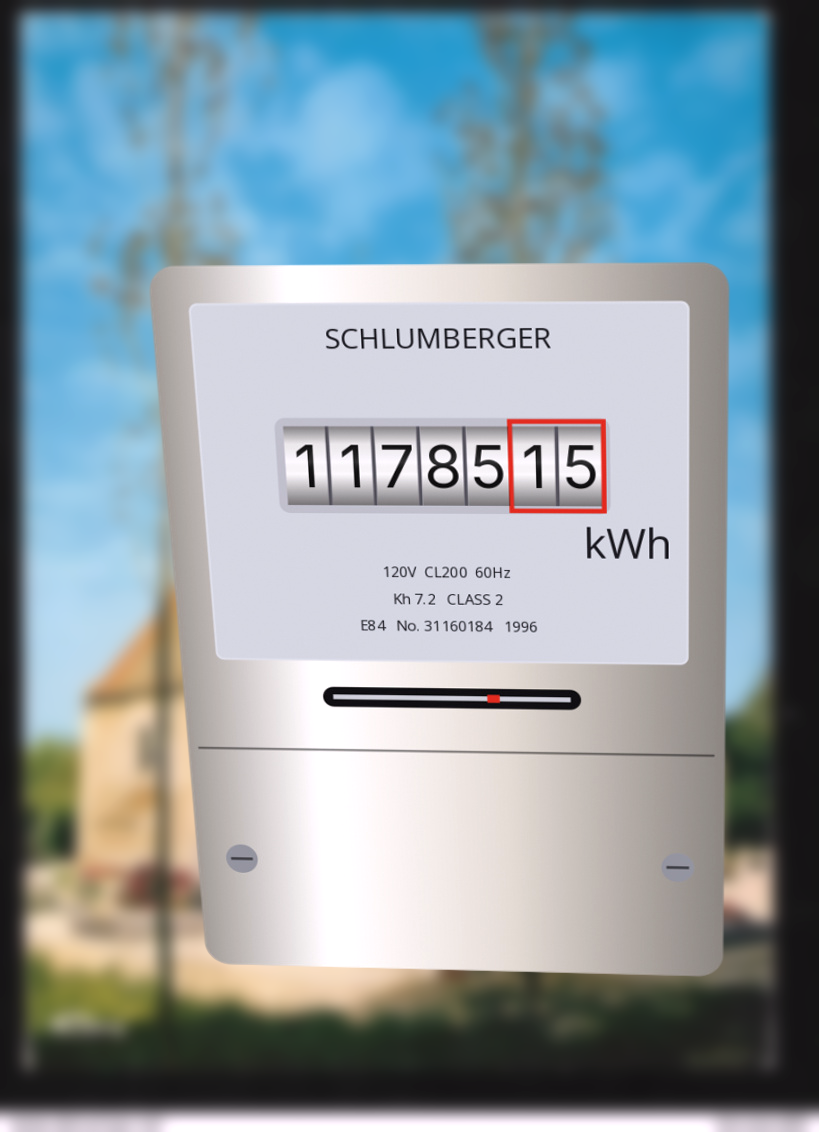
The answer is 11785.15 kWh
